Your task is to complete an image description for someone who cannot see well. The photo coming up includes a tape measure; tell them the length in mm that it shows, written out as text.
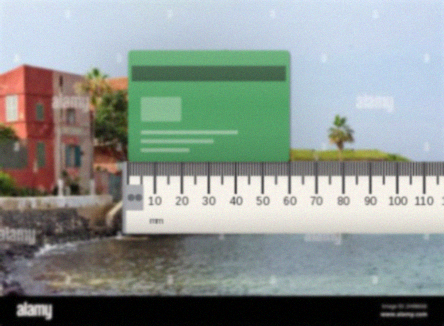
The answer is 60 mm
